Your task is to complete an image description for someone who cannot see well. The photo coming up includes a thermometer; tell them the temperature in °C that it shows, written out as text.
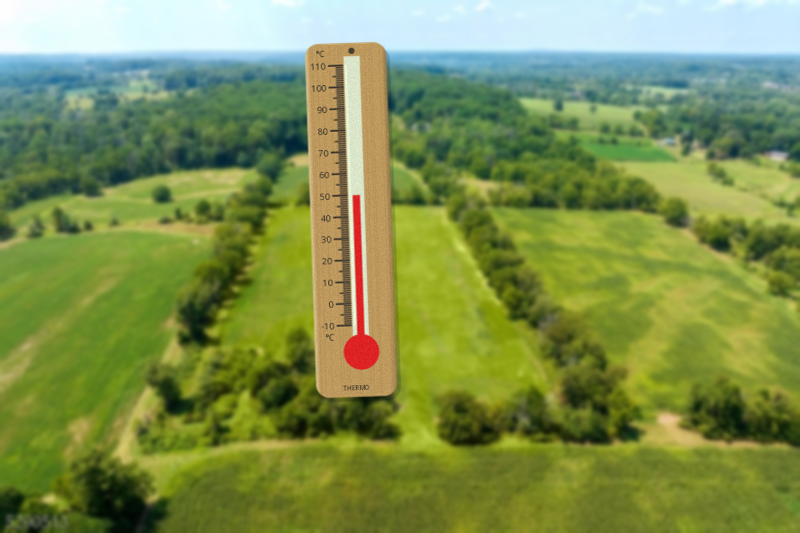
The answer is 50 °C
